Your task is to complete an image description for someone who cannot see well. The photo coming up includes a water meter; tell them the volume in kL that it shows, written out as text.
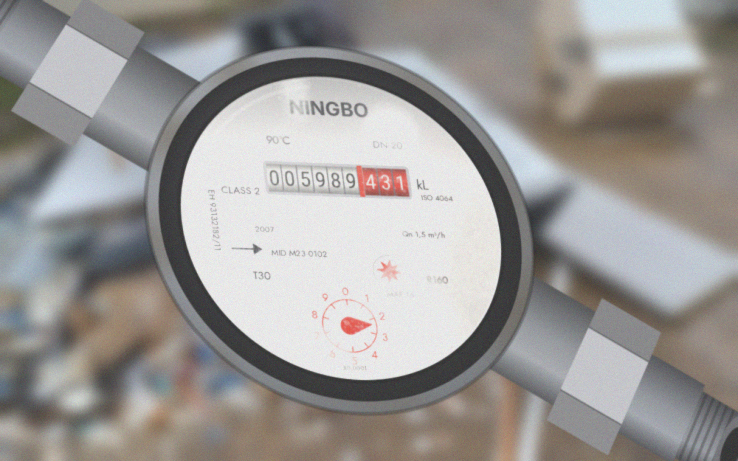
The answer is 5989.4312 kL
